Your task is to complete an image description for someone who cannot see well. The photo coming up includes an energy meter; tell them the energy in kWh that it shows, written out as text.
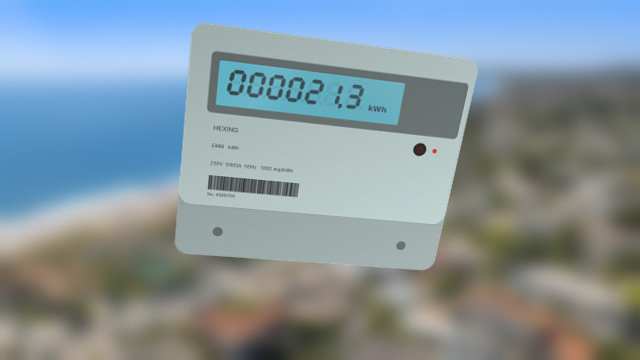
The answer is 21.3 kWh
